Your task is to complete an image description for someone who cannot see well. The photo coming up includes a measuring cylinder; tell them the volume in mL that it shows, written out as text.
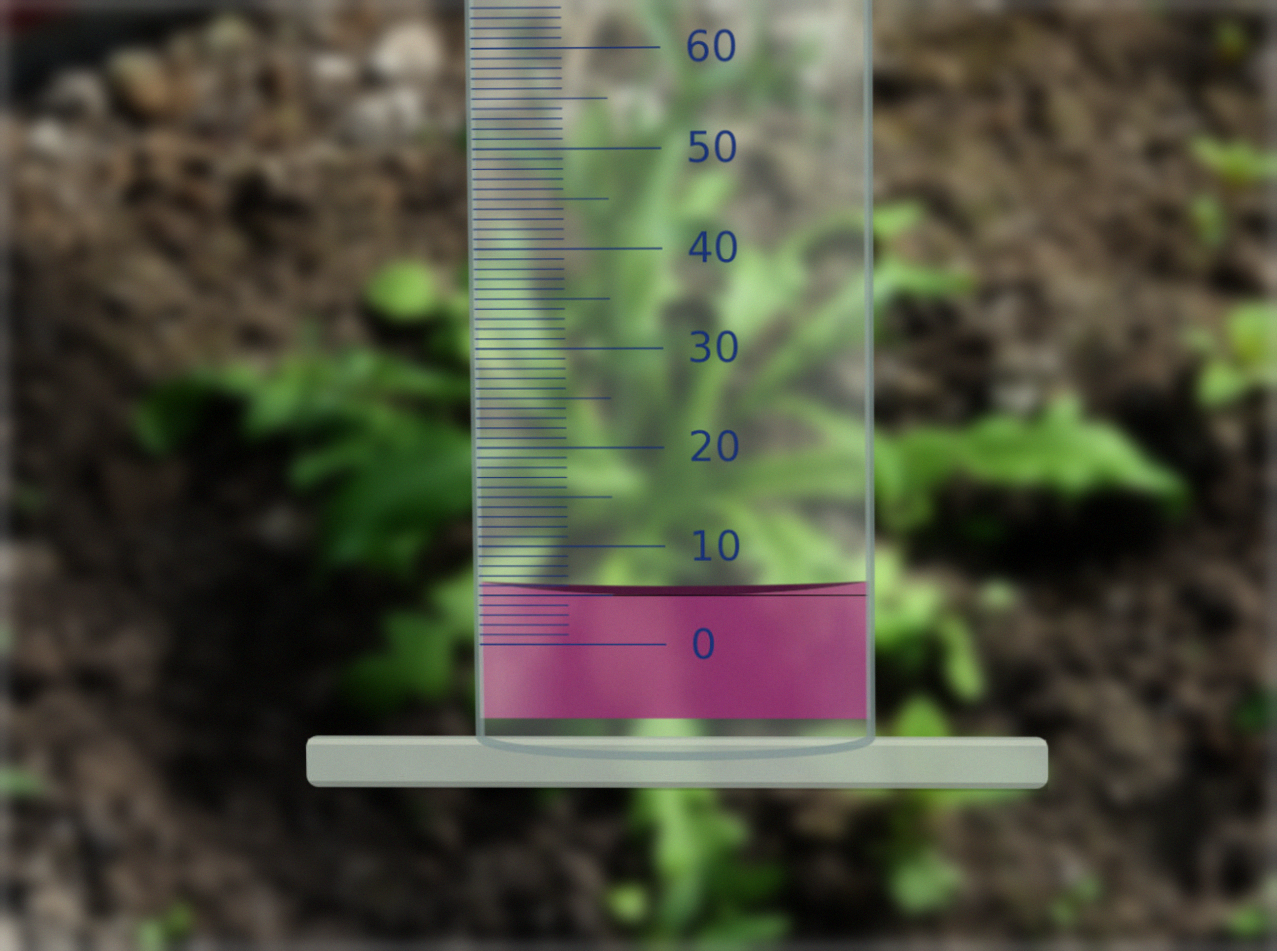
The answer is 5 mL
